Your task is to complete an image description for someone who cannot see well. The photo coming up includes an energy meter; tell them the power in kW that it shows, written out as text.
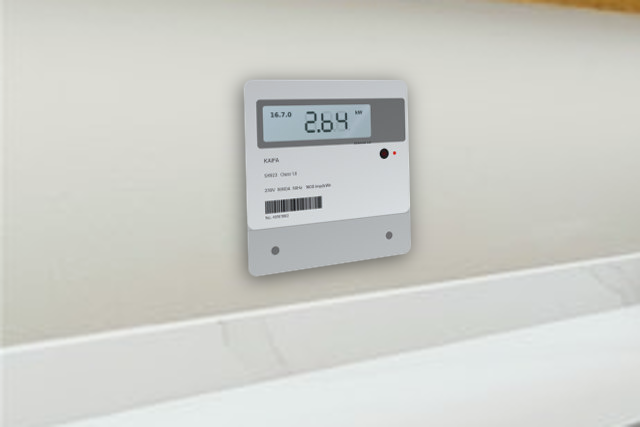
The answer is 2.64 kW
